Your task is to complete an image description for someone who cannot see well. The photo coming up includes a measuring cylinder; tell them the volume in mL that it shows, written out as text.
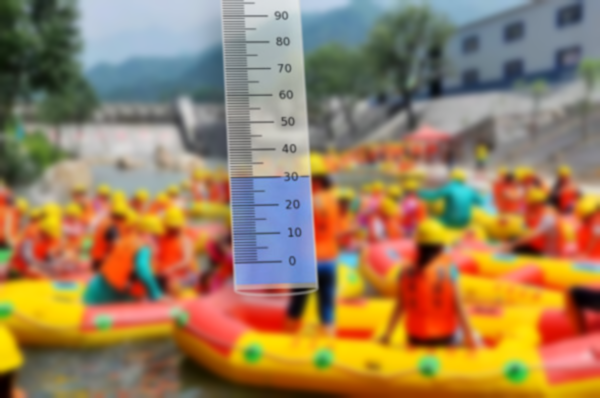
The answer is 30 mL
